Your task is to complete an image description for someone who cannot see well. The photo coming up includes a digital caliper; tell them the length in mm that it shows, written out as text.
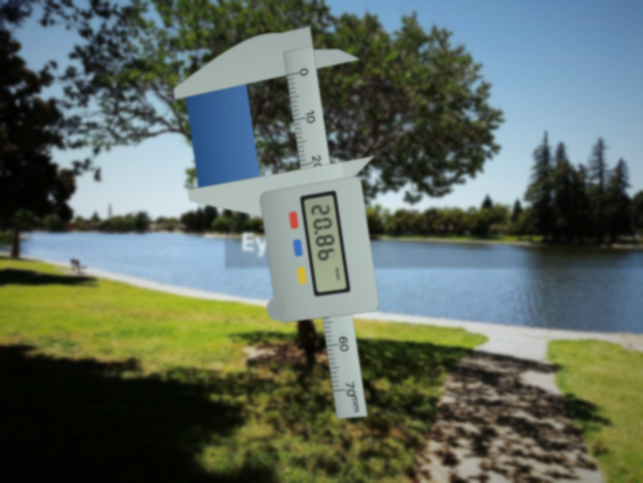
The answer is 20.86 mm
